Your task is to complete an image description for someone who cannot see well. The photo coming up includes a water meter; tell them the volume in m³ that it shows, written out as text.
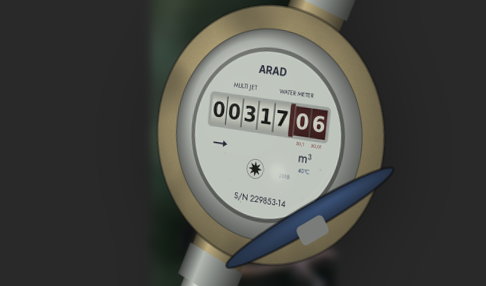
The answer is 317.06 m³
